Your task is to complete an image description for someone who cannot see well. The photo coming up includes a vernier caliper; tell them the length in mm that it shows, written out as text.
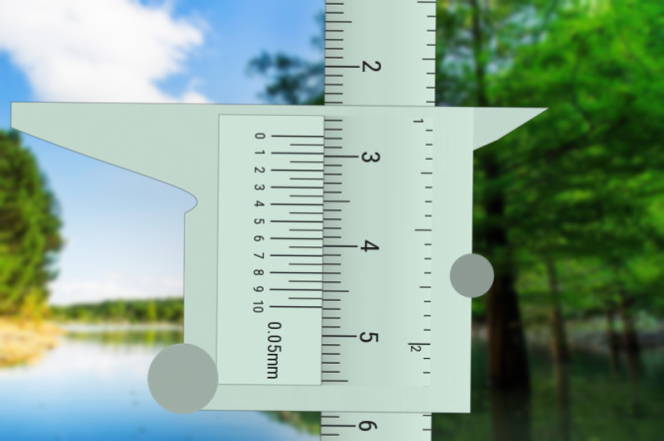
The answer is 27.8 mm
